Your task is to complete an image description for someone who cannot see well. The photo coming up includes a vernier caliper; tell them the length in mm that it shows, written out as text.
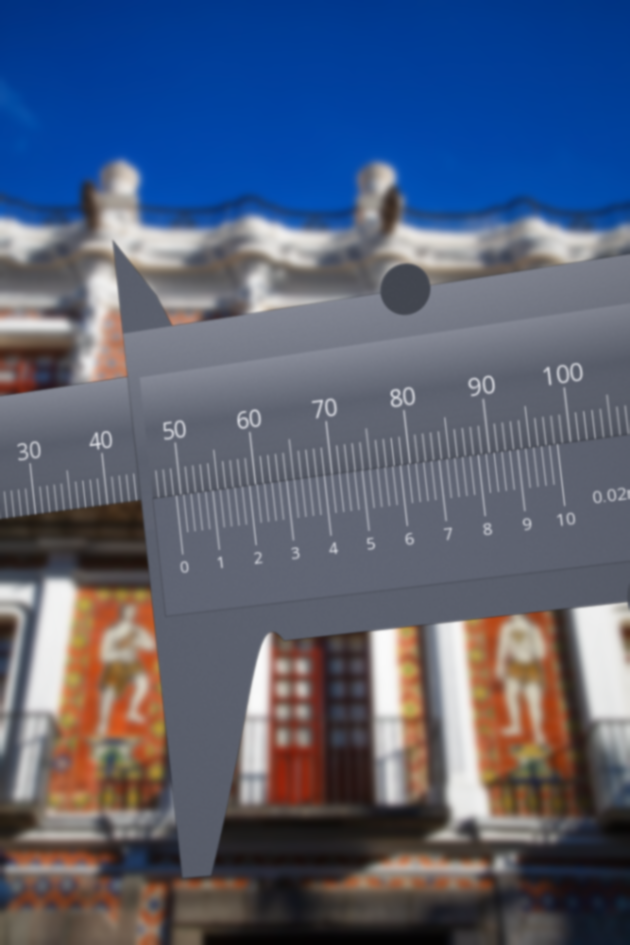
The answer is 49.4 mm
